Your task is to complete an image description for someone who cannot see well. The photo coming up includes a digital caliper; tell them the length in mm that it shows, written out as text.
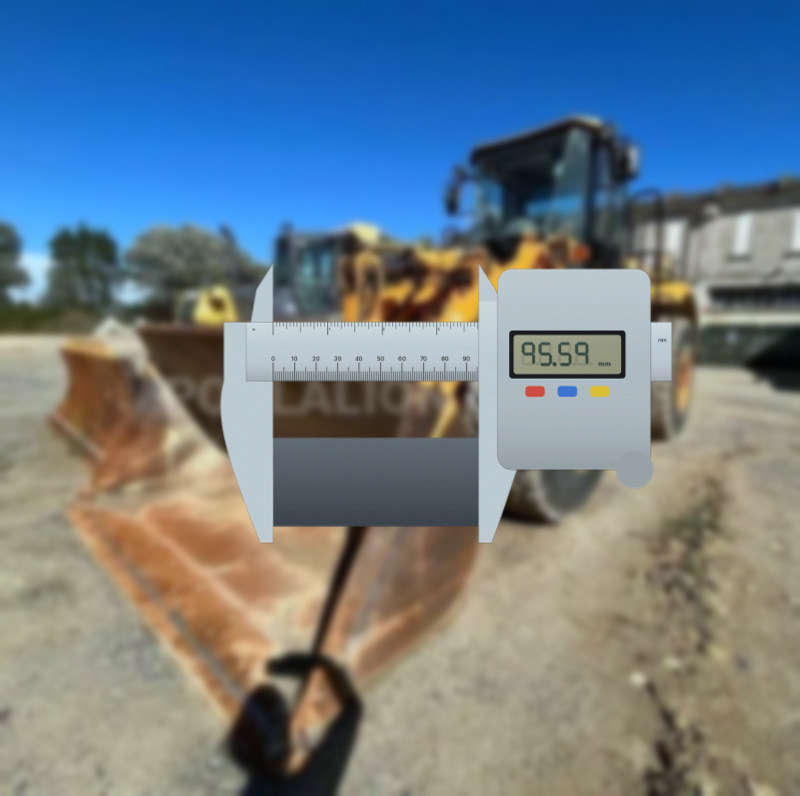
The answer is 95.59 mm
